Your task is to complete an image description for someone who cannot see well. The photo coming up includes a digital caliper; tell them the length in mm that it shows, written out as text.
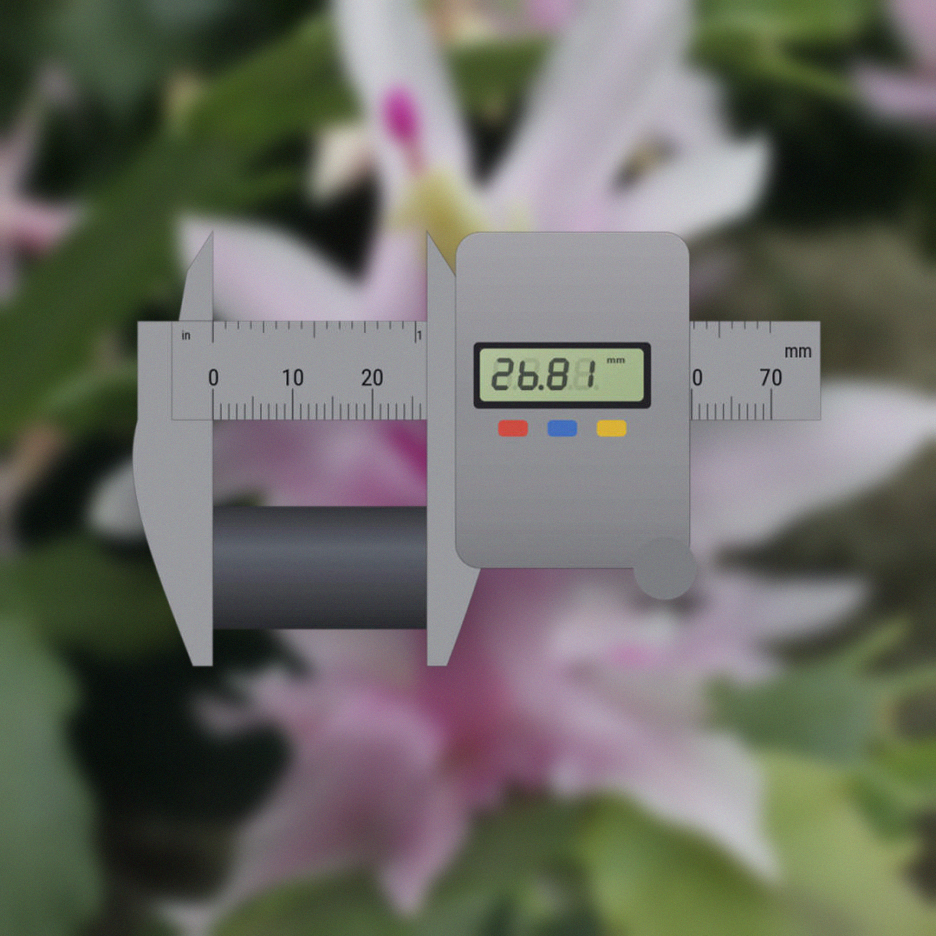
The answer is 26.81 mm
